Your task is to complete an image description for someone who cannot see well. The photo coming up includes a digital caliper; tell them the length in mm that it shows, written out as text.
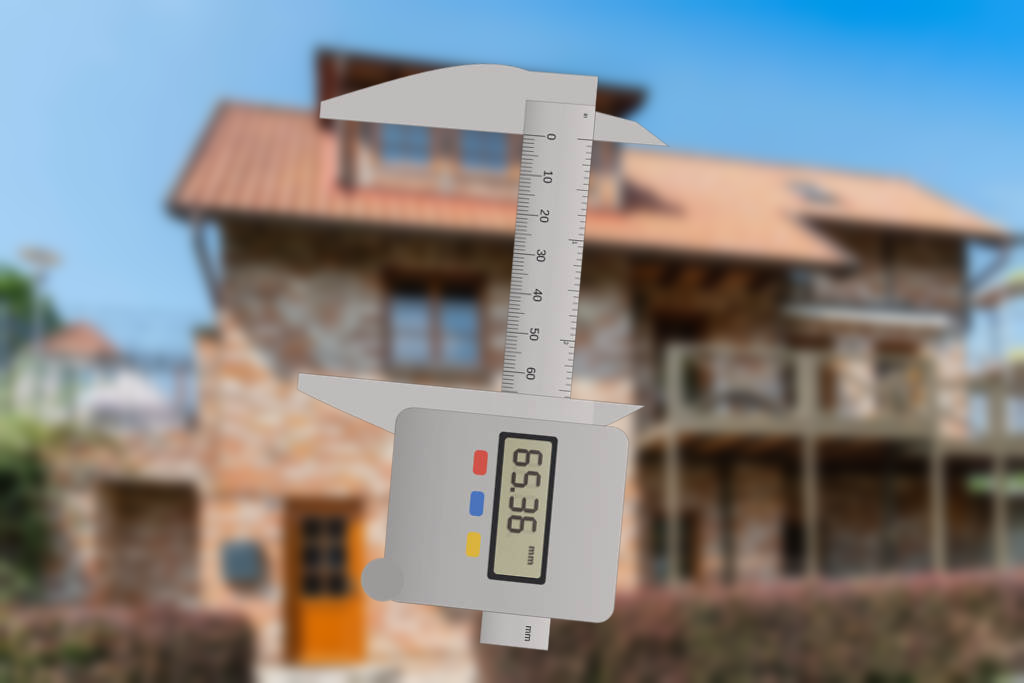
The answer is 65.36 mm
